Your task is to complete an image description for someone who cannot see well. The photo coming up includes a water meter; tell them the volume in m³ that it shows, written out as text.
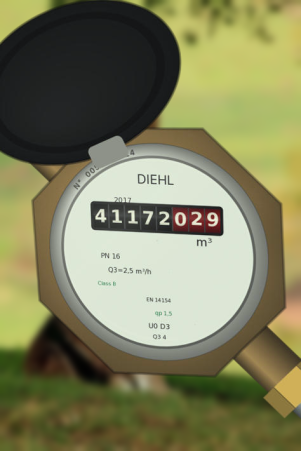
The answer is 41172.029 m³
